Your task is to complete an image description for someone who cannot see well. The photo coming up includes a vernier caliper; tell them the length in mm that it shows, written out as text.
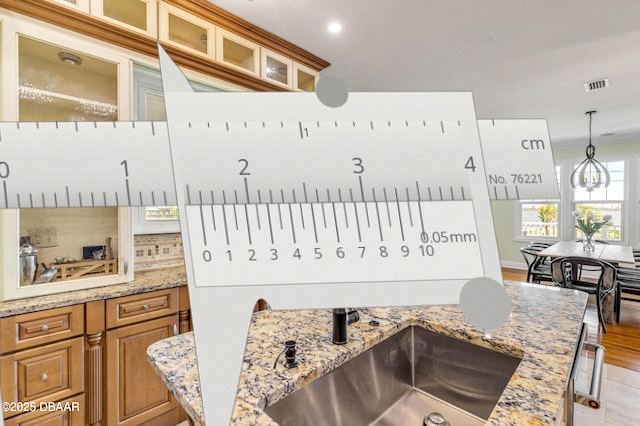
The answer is 15.9 mm
